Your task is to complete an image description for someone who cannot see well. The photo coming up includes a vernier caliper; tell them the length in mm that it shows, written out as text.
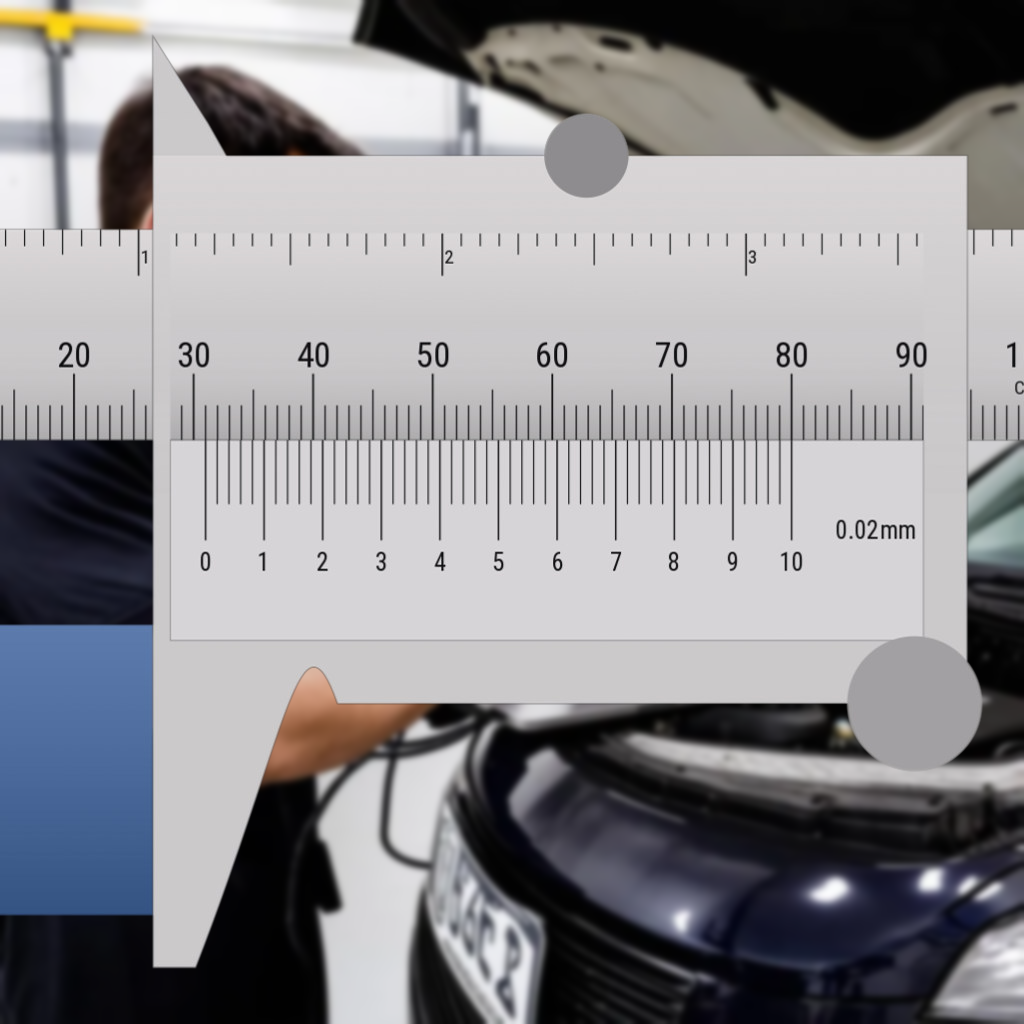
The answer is 31.0 mm
